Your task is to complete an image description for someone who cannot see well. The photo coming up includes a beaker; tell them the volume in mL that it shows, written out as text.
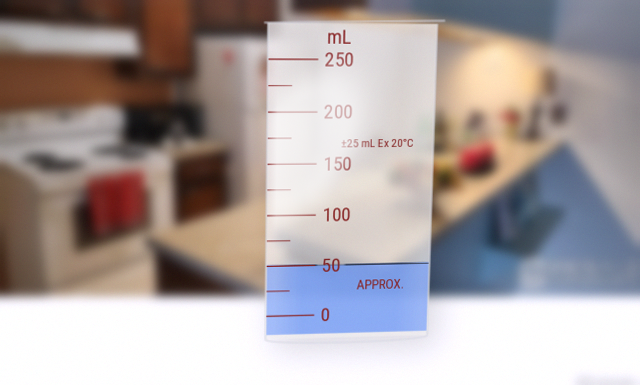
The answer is 50 mL
